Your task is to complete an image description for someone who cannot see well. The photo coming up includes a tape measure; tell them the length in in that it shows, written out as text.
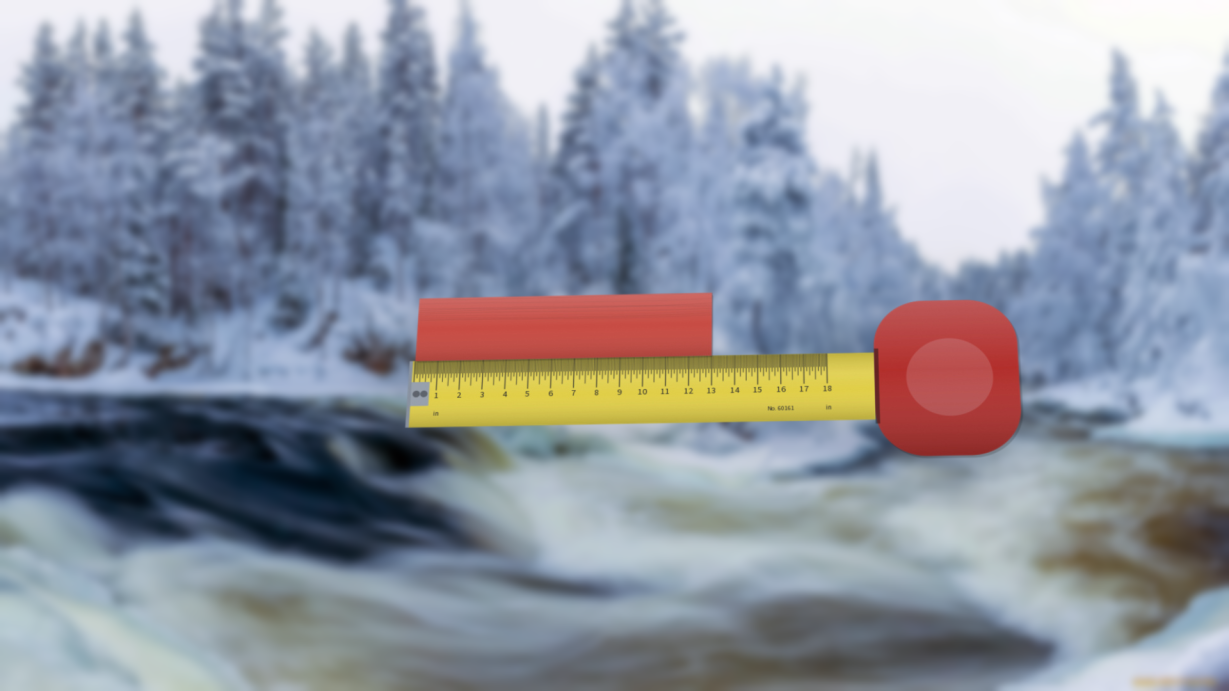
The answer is 13 in
